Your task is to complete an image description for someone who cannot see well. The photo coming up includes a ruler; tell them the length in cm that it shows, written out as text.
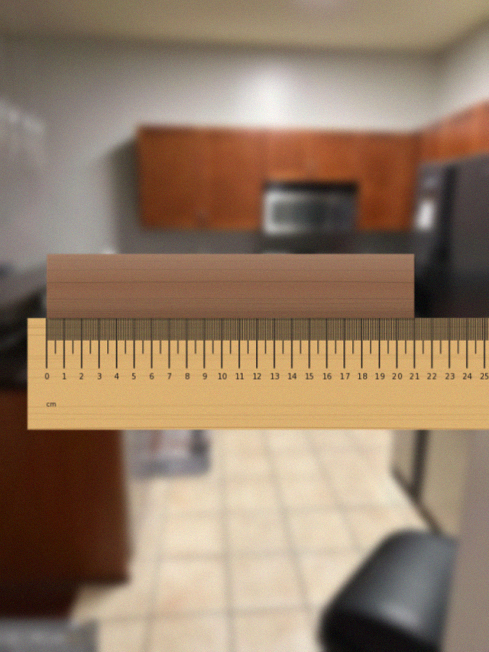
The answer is 21 cm
